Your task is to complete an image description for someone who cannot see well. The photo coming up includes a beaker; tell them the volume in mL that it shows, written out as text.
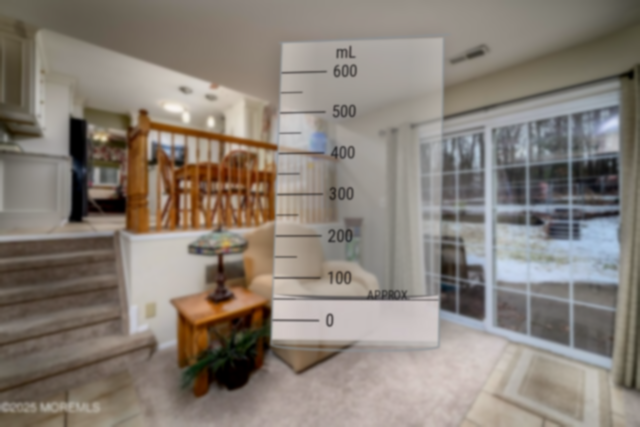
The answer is 50 mL
